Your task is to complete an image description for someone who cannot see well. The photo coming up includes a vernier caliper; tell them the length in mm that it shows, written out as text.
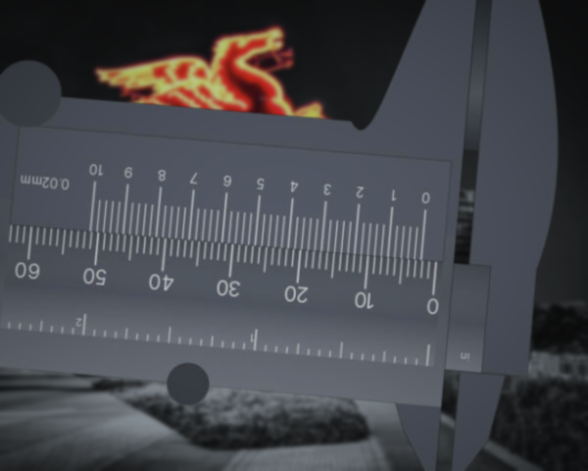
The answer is 2.2 mm
